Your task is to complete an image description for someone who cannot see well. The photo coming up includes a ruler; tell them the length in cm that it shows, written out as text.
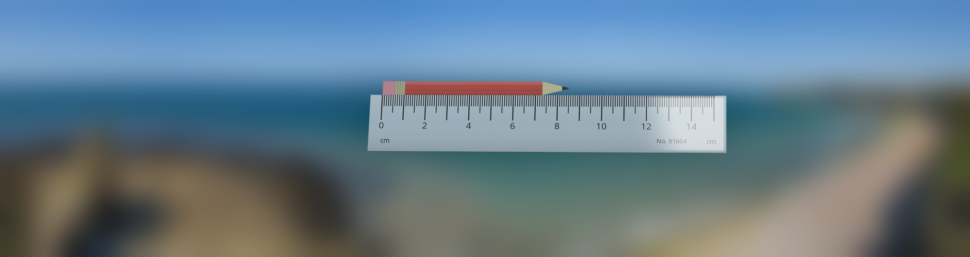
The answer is 8.5 cm
